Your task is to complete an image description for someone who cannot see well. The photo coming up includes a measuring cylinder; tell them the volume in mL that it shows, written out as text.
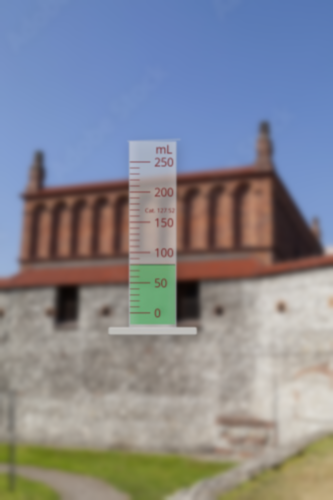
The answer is 80 mL
